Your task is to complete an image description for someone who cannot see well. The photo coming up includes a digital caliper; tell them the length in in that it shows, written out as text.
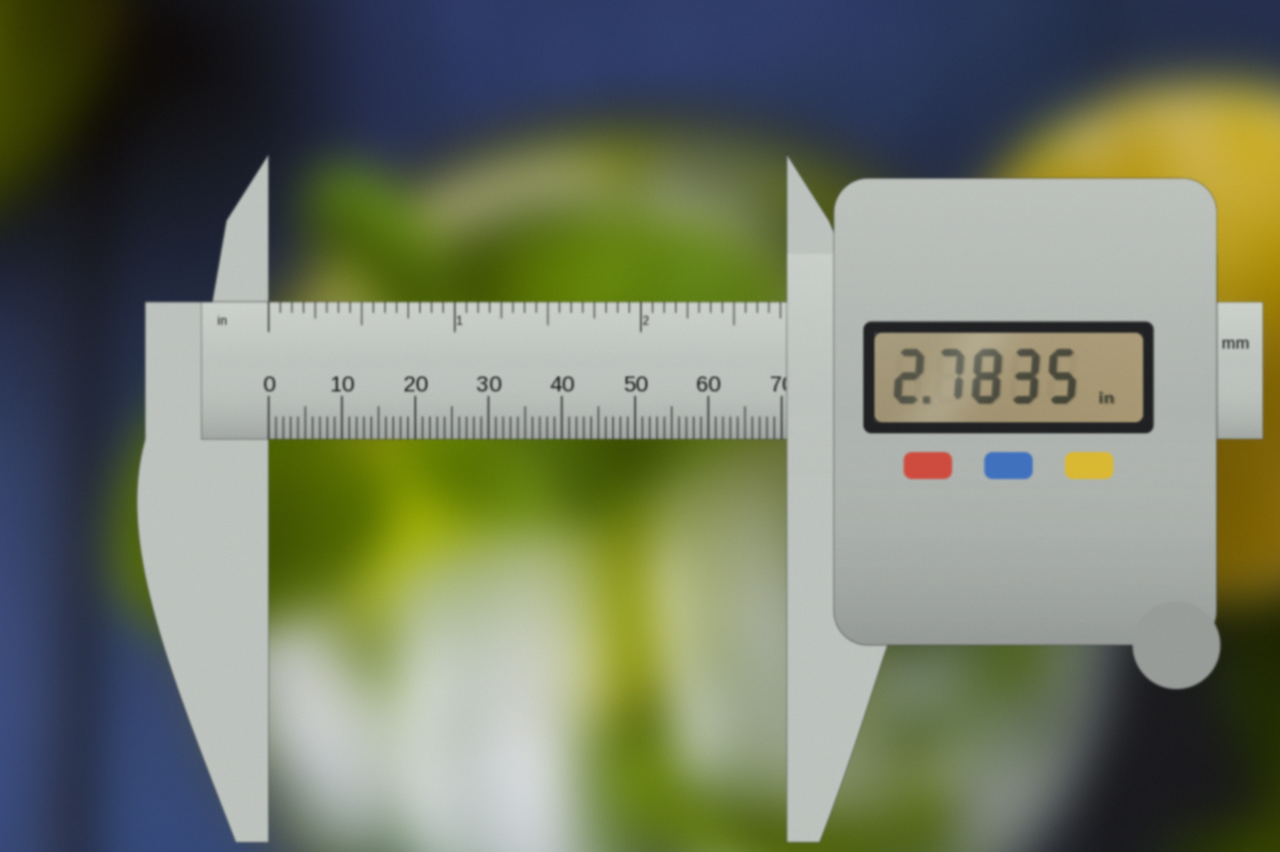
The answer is 2.7835 in
